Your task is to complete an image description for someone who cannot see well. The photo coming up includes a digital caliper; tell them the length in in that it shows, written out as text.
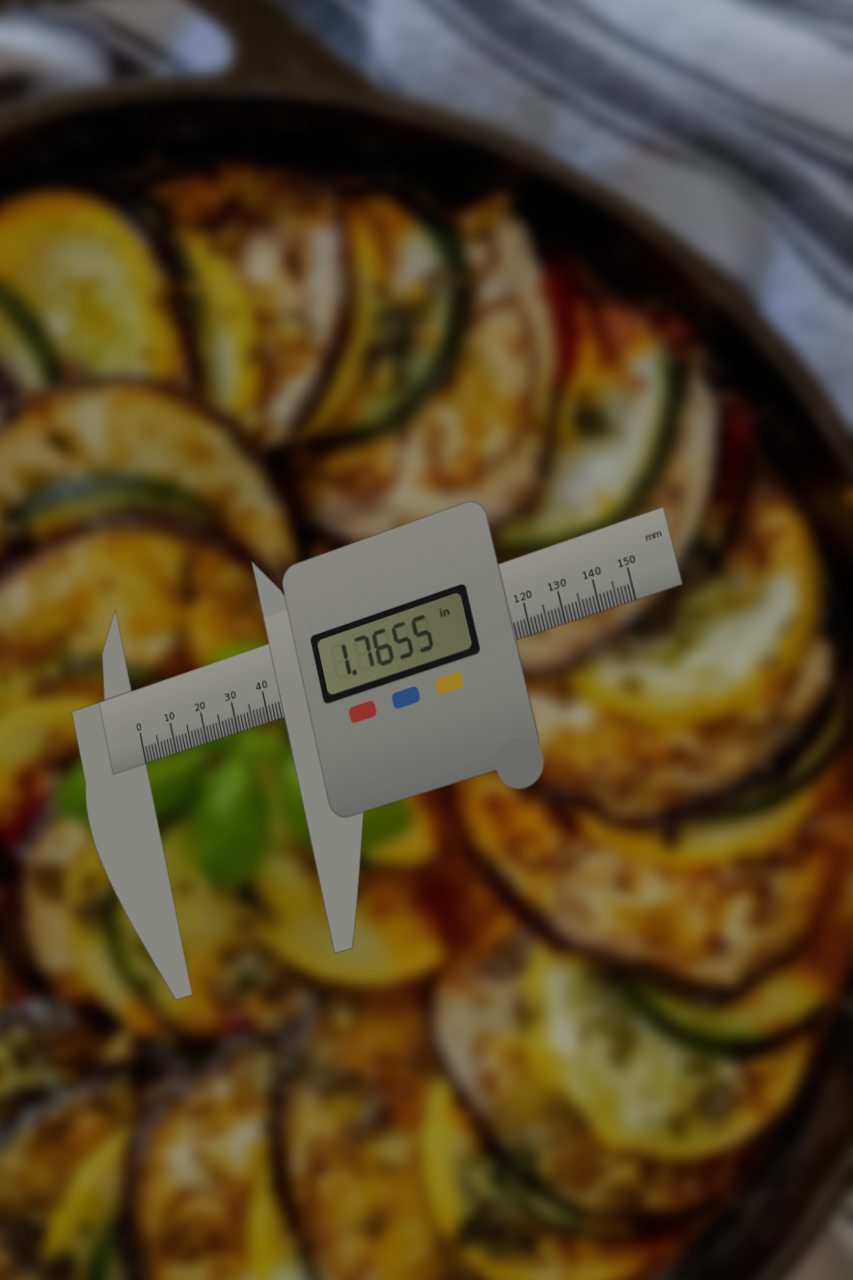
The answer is 1.7655 in
